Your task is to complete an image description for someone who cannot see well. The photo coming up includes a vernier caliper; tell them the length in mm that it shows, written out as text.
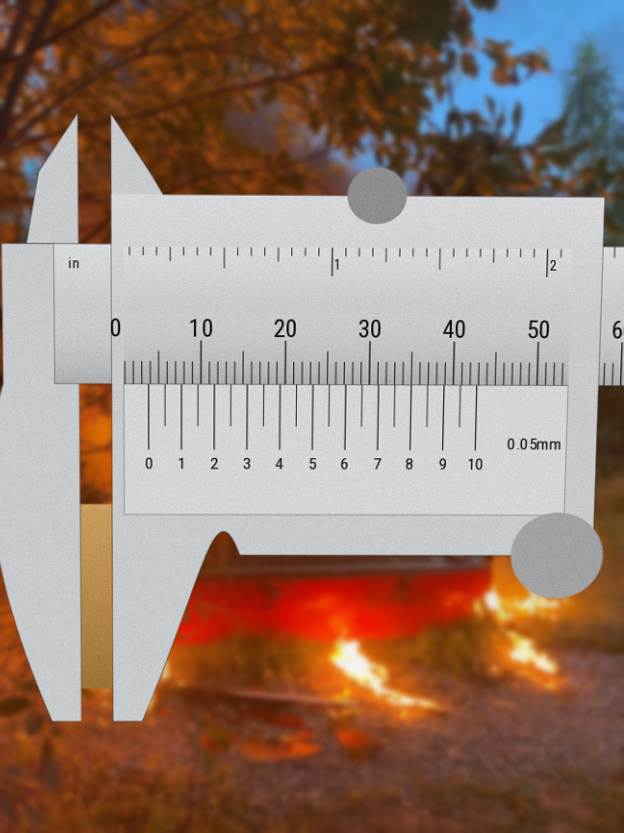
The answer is 3.8 mm
